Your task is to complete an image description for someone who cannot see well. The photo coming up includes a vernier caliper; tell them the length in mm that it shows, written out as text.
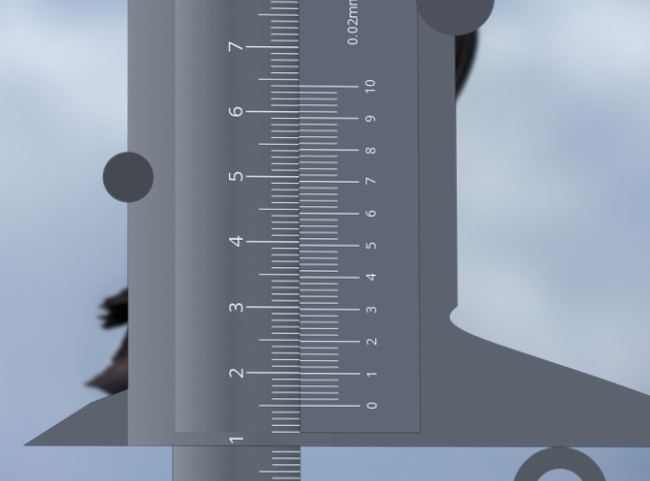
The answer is 15.0 mm
